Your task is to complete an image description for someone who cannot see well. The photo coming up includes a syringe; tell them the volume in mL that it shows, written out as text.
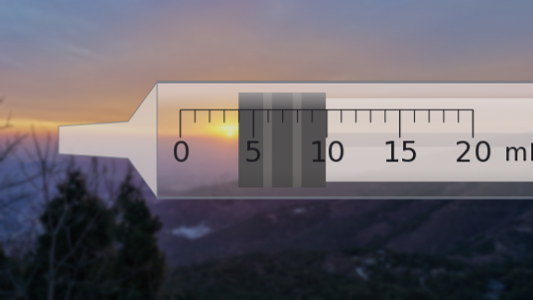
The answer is 4 mL
